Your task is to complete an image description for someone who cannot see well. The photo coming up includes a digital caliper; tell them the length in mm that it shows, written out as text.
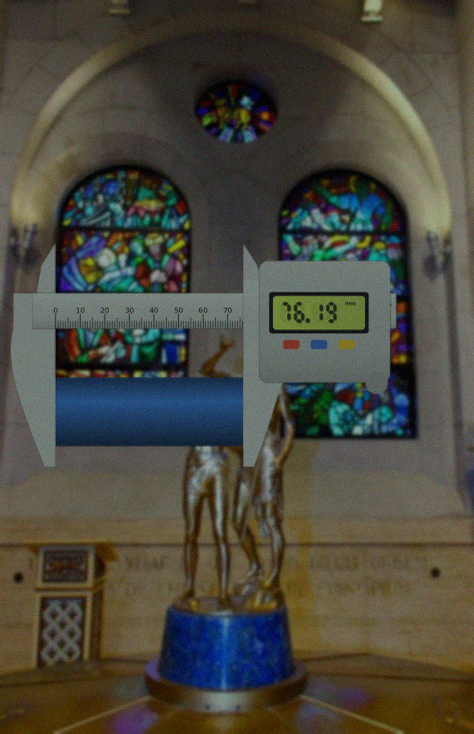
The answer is 76.19 mm
